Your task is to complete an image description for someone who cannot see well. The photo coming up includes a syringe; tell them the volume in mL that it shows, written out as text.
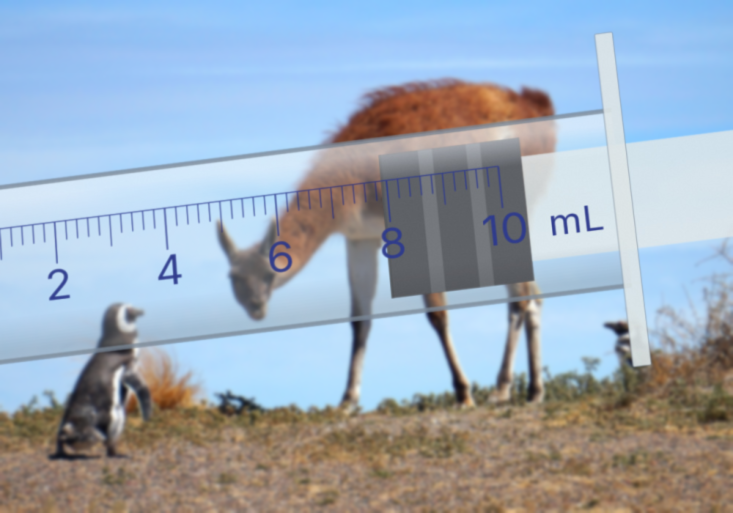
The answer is 7.9 mL
